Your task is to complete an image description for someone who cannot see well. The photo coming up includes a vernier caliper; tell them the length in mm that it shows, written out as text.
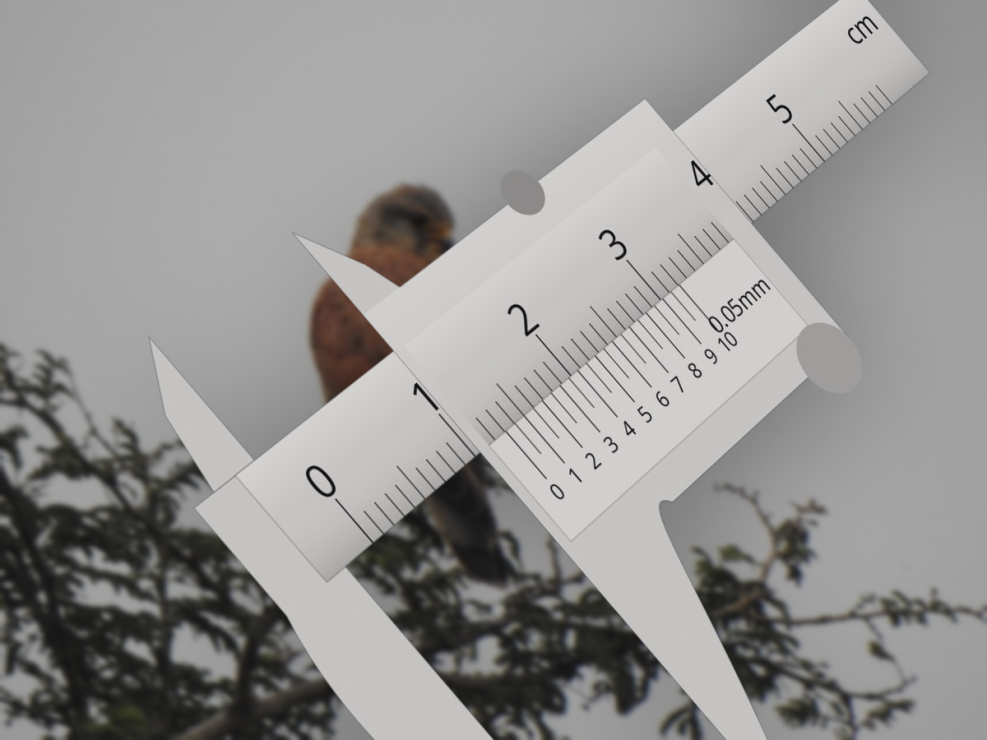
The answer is 13.1 mm
